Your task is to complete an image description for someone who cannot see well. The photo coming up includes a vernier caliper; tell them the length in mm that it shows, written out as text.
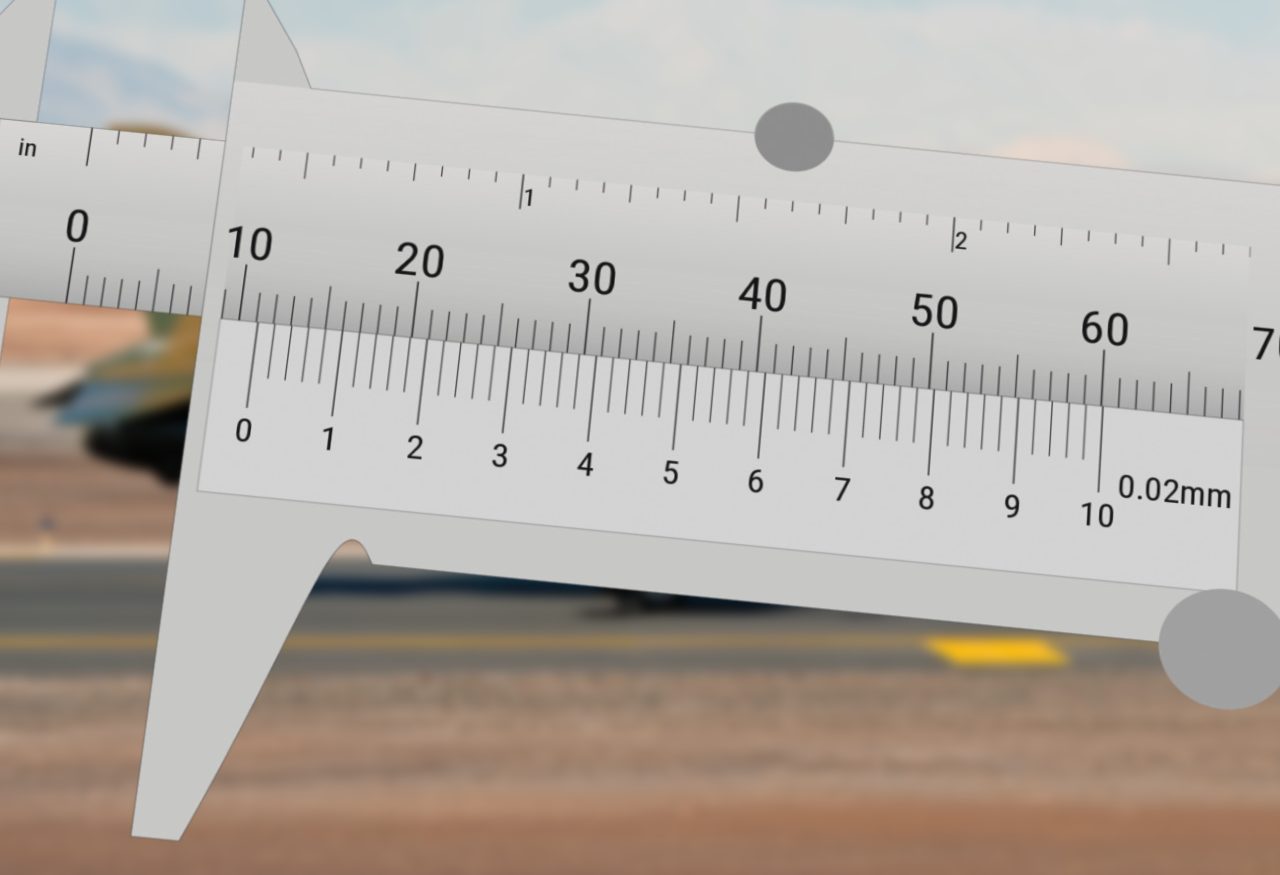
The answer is 11.1 mm
